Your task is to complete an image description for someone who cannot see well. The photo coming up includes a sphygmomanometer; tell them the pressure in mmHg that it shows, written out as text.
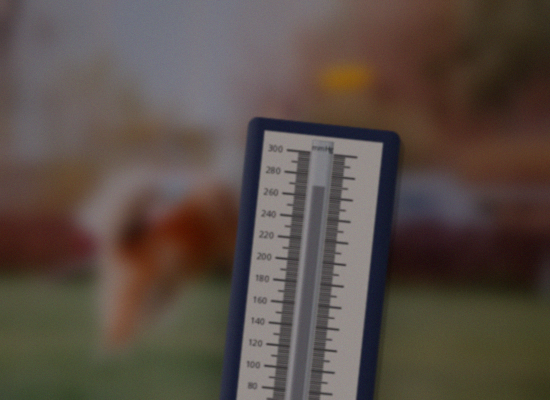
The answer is 270 mmHg
